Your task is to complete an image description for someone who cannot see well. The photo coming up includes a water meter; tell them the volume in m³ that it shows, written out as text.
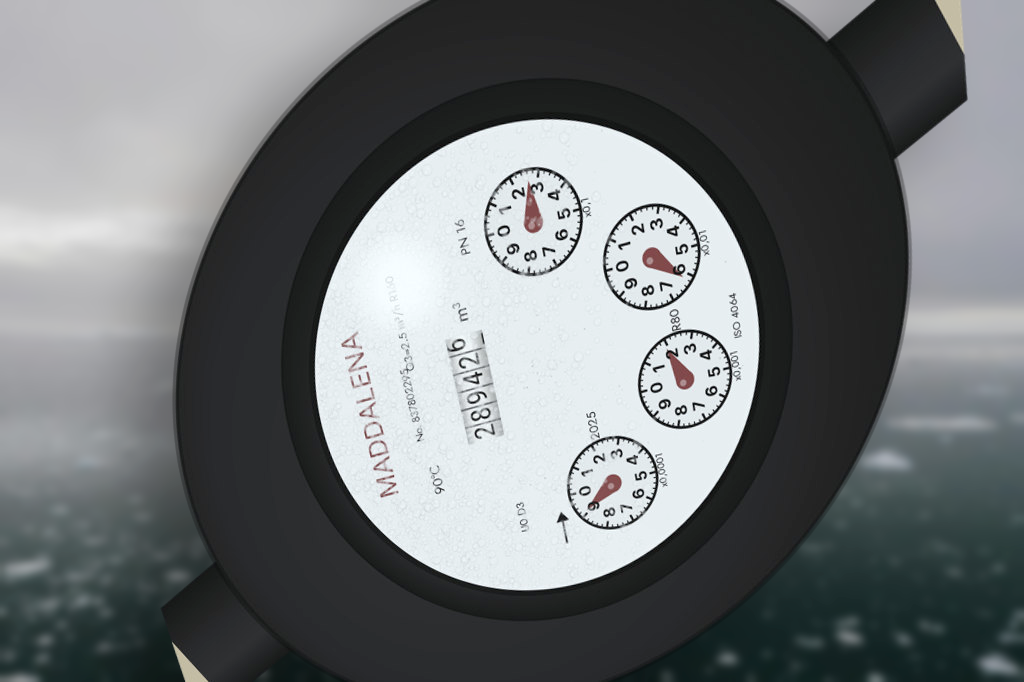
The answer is 289426.2619 m³
